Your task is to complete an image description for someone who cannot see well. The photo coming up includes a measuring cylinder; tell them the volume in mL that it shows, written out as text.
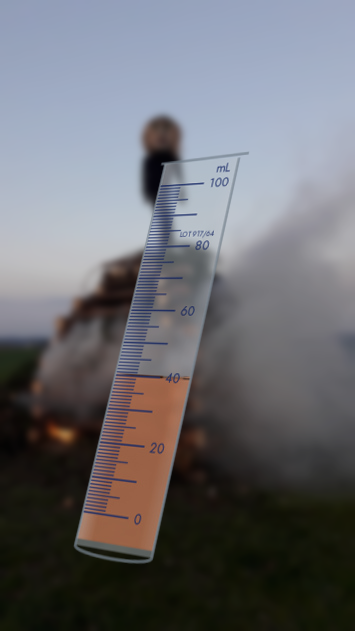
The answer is 40 mL
